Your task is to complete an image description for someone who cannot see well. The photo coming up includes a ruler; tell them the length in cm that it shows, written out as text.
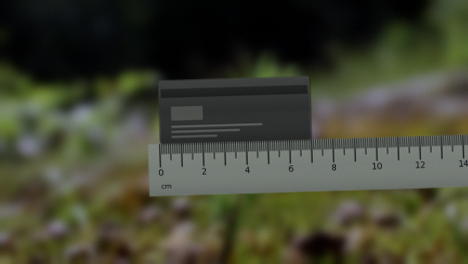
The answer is 7 cm
